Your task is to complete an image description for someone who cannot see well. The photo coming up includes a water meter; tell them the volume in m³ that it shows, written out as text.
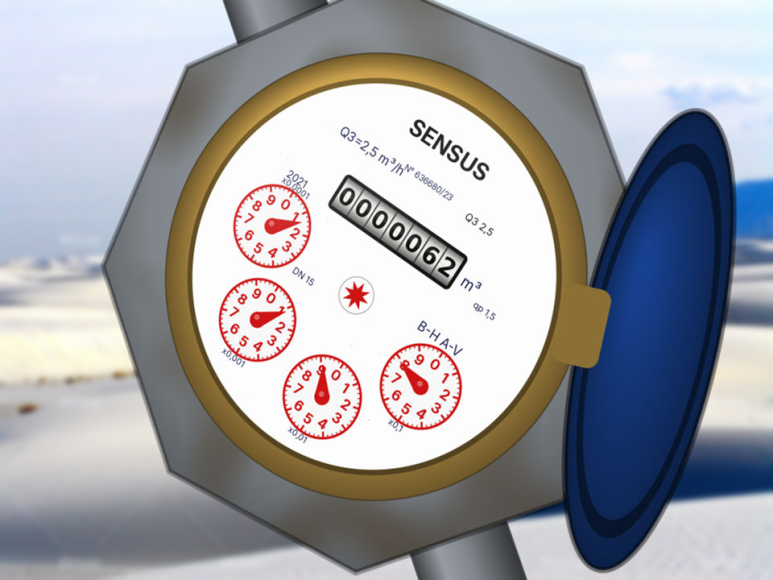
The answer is 62.7911 m³
